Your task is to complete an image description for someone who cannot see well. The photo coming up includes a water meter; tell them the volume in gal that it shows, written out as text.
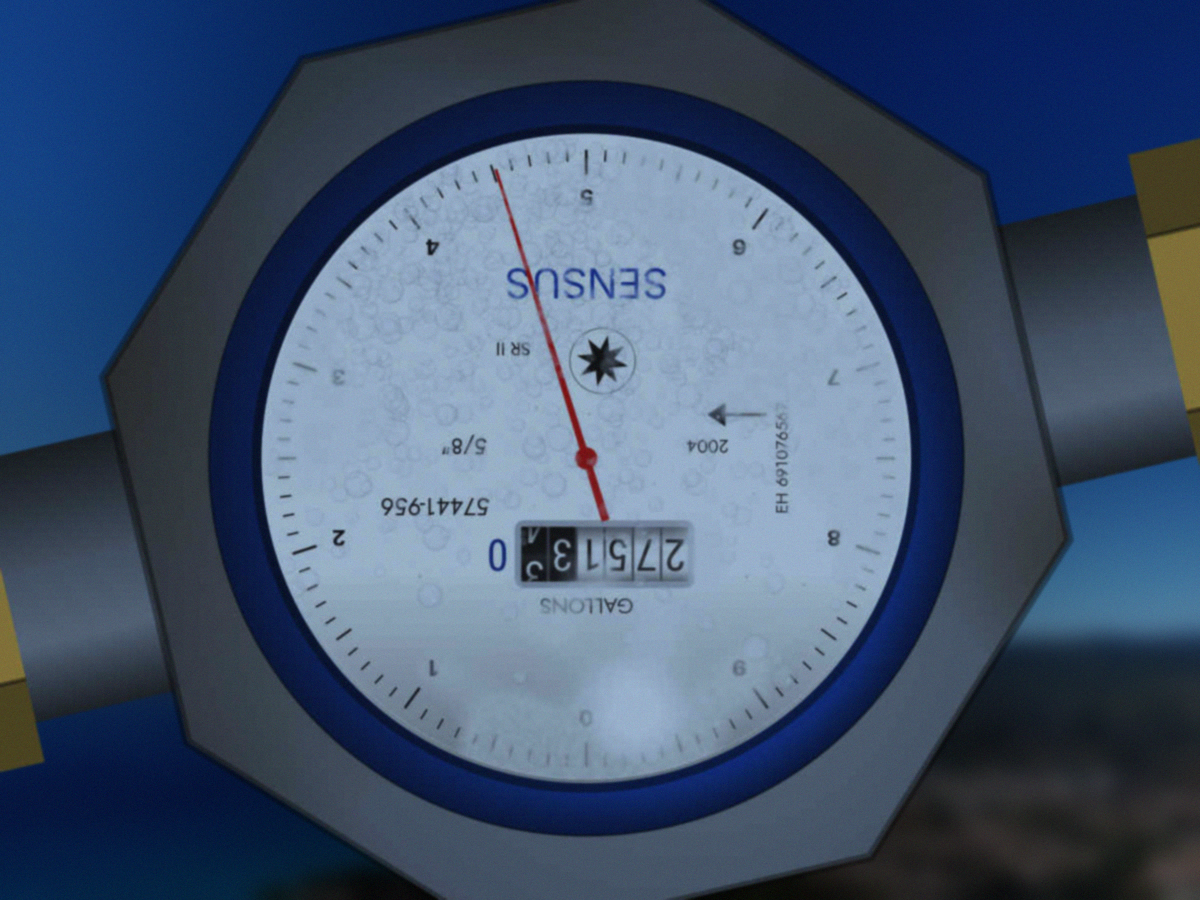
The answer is 2751334.5 gal
